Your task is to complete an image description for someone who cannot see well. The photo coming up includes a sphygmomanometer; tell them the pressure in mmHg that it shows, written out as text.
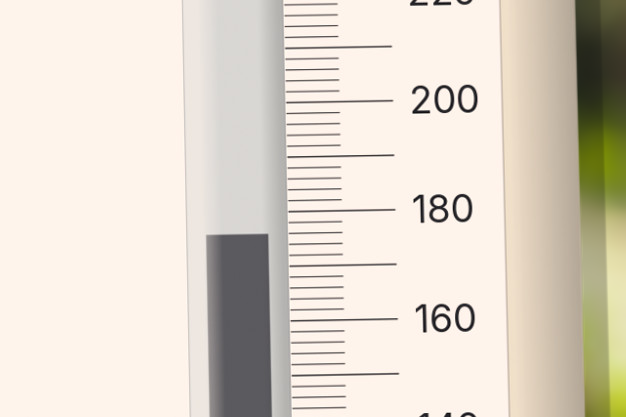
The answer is 176 mmHg
